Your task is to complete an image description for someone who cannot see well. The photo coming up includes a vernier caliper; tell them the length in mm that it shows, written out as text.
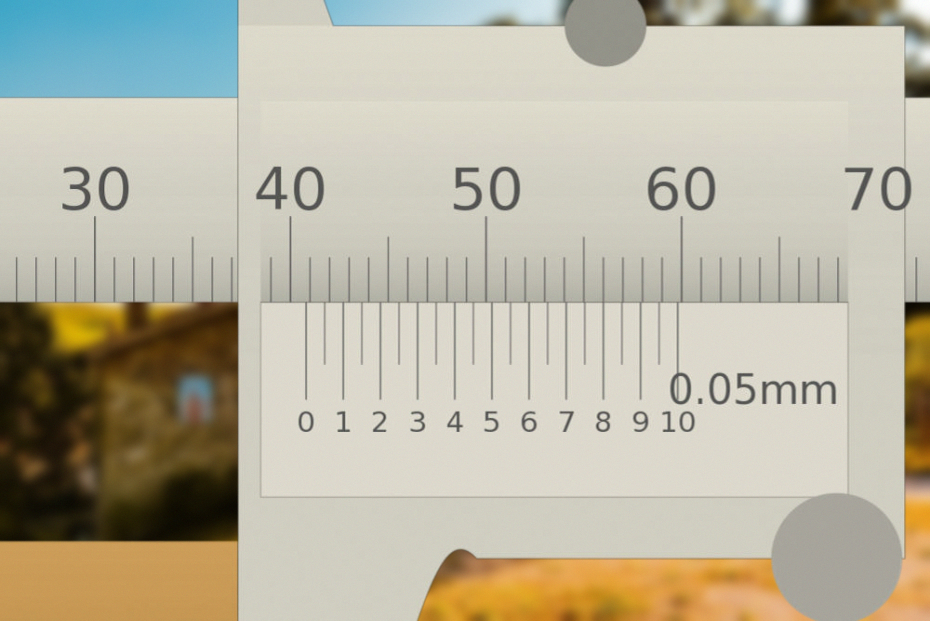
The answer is 40.8 mm
